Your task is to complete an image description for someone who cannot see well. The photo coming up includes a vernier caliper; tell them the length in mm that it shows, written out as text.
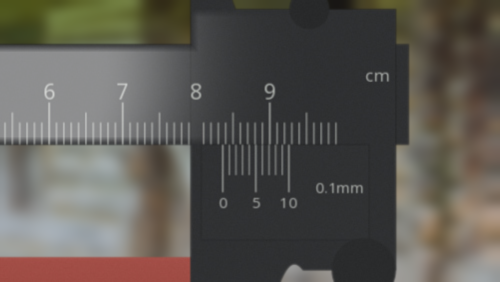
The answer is 83.6 mm
